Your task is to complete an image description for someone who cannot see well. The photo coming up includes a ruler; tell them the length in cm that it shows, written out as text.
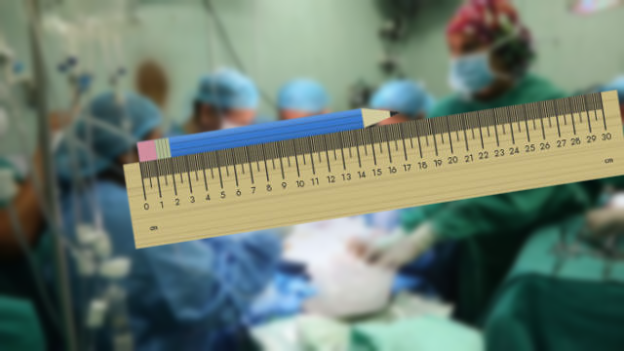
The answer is 17 cm
